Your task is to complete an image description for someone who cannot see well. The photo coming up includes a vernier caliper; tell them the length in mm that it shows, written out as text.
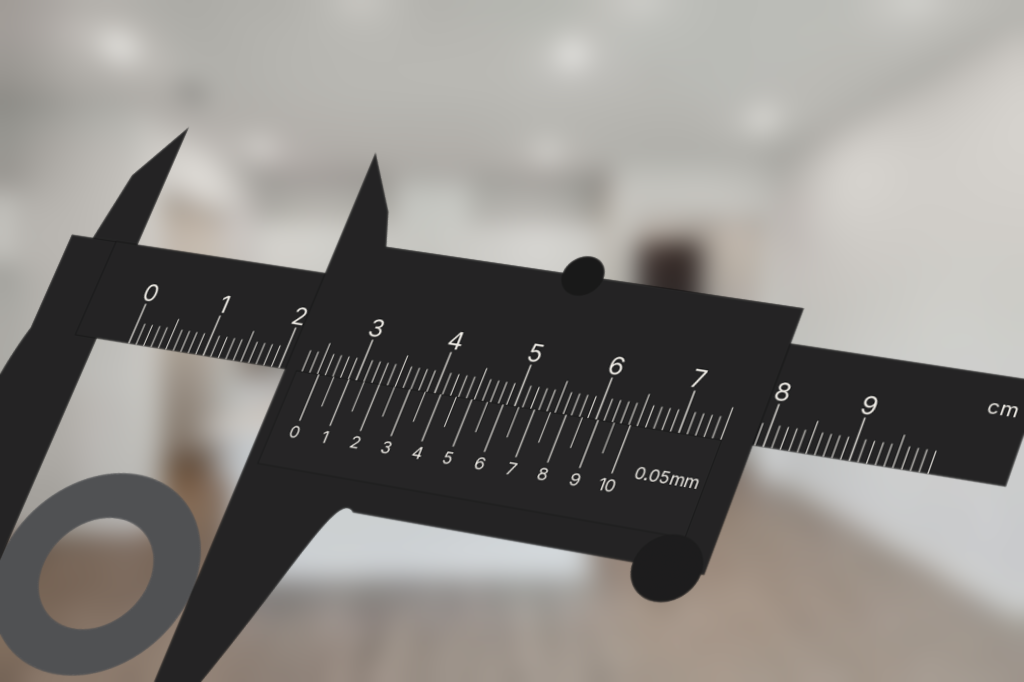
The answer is 25.2 mm
